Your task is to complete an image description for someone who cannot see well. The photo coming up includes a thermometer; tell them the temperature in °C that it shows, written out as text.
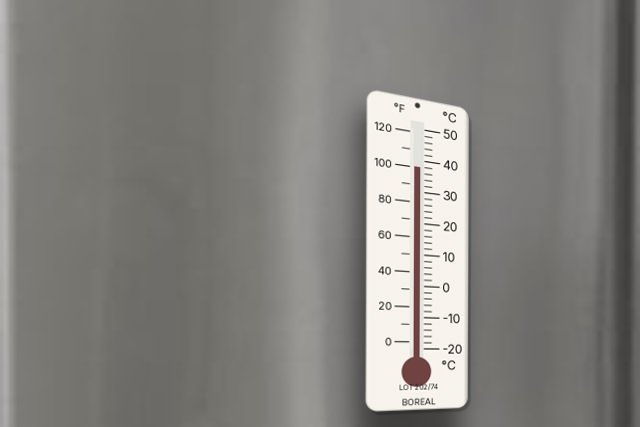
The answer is 38 °C
